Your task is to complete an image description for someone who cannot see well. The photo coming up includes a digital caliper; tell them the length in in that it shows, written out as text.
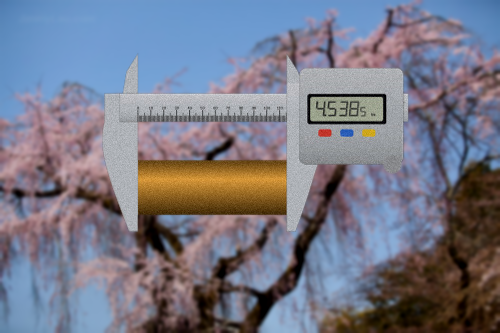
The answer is 4.5385 in
